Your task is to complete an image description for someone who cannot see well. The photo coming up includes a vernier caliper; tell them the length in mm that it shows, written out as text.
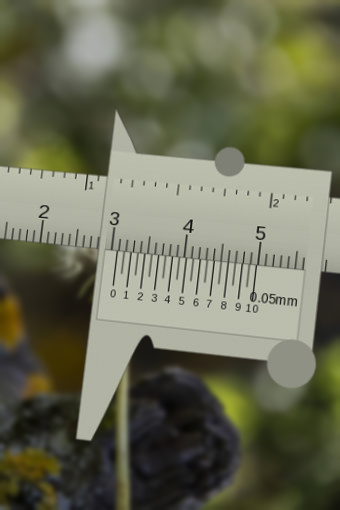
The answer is 30.8 mm
